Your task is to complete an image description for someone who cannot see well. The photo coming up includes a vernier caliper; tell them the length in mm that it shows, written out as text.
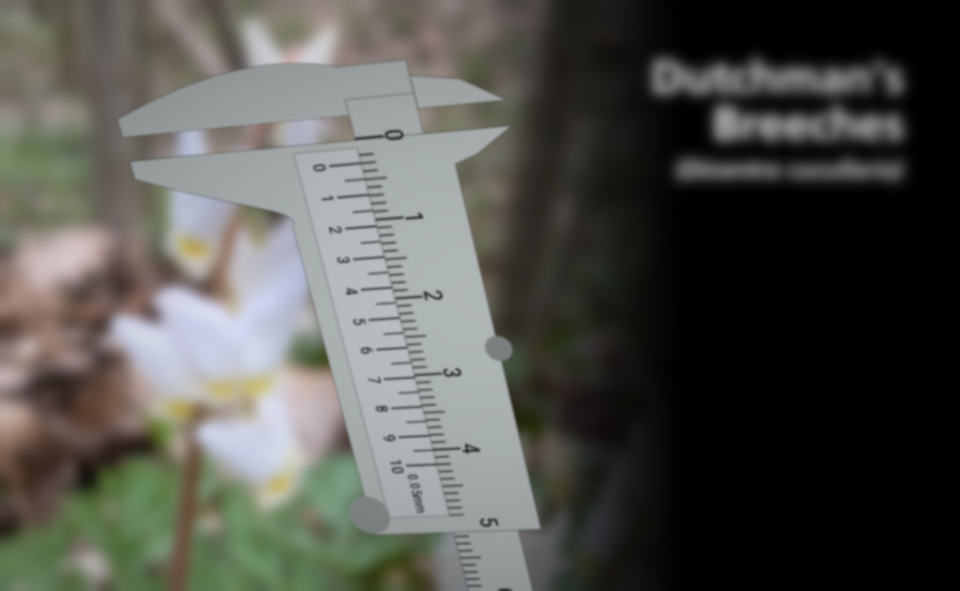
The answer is 3.0 mm
